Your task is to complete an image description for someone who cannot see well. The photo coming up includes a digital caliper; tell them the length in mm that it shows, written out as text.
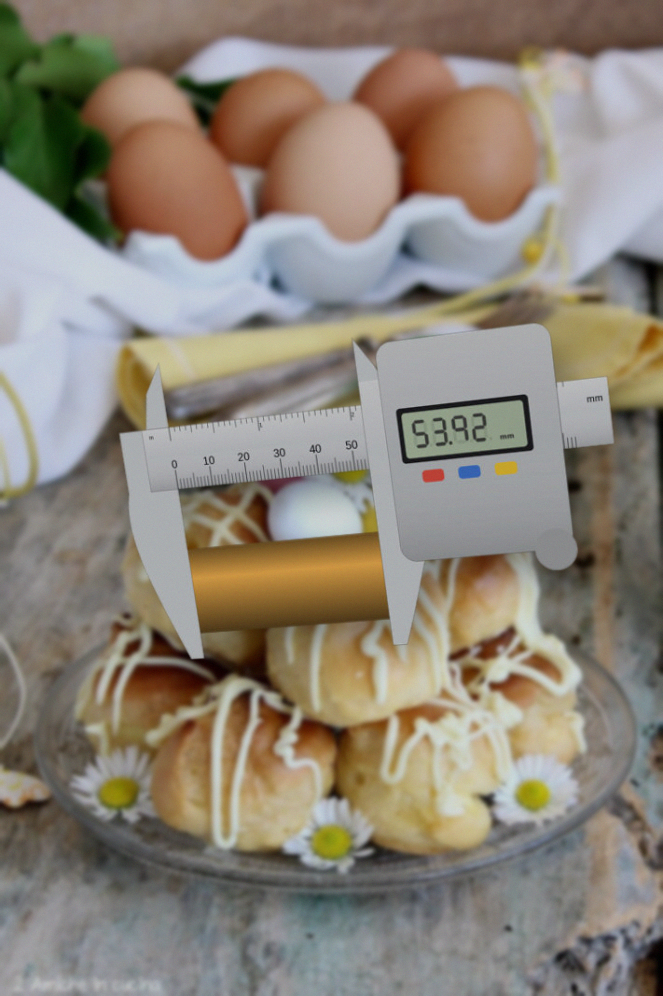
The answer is 53.92 mm
